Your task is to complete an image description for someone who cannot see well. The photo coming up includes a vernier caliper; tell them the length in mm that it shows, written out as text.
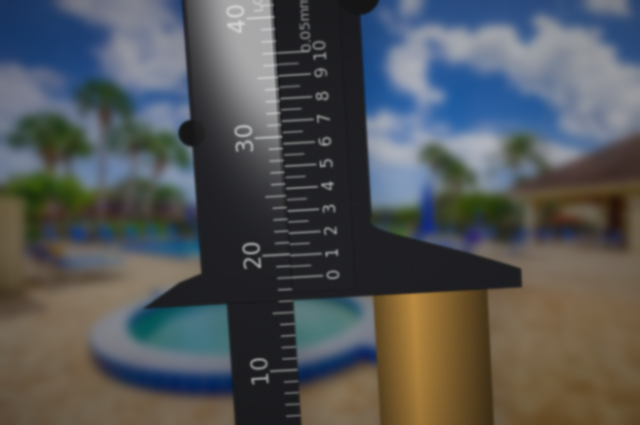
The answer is 18.0 mm
